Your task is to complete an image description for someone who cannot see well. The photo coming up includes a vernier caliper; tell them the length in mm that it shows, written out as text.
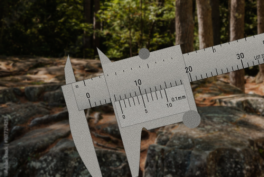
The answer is 5.6 mm
